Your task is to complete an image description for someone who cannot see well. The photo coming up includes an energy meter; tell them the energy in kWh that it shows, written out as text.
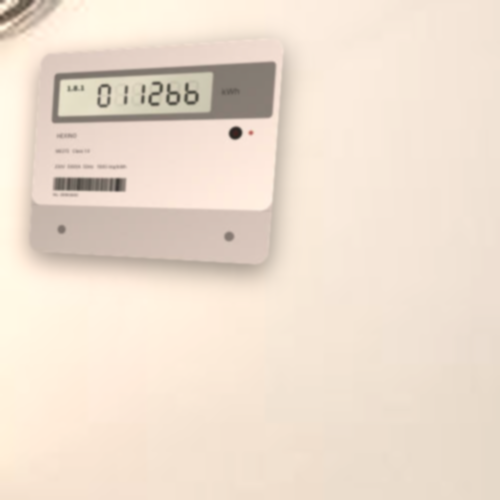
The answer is 11266 kWh
